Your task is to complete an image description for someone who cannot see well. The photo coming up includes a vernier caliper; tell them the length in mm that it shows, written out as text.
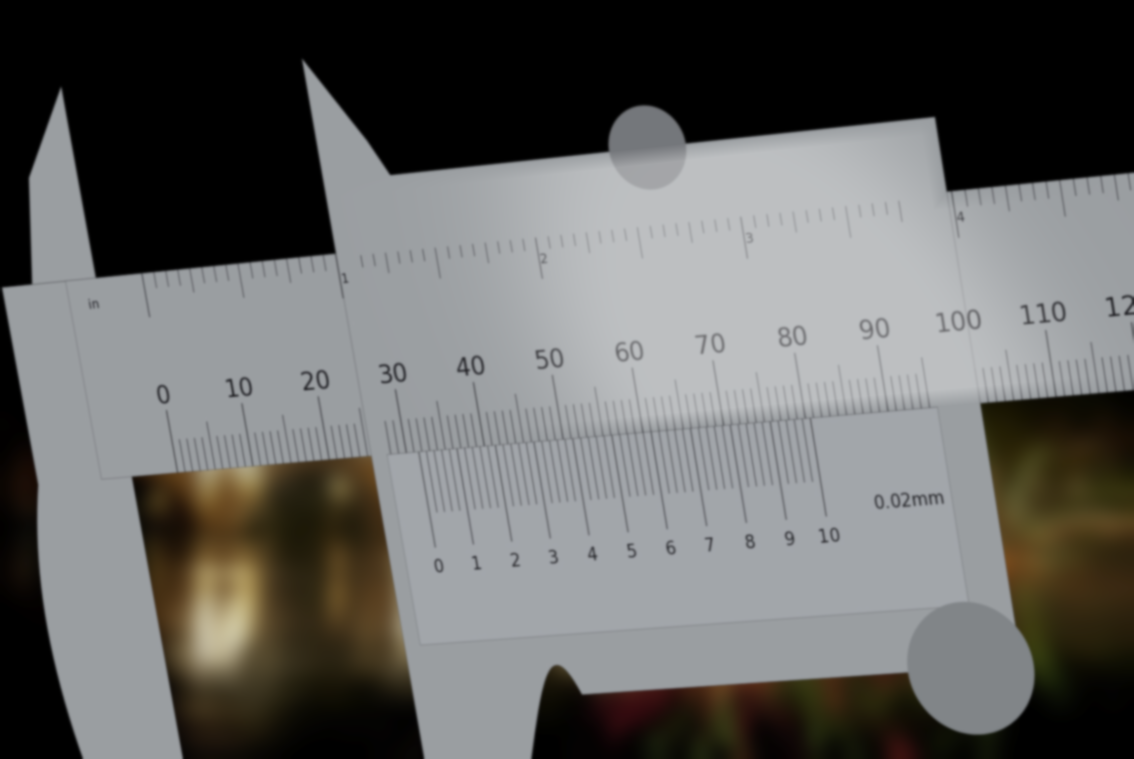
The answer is 31.6 mm
